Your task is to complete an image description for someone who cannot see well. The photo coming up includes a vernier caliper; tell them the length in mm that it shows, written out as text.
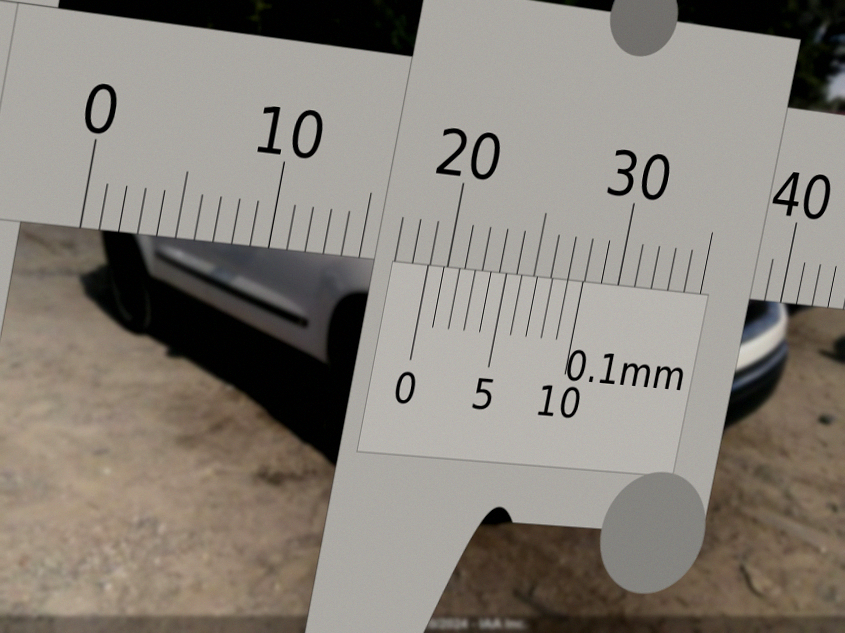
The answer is 18.9 mm
